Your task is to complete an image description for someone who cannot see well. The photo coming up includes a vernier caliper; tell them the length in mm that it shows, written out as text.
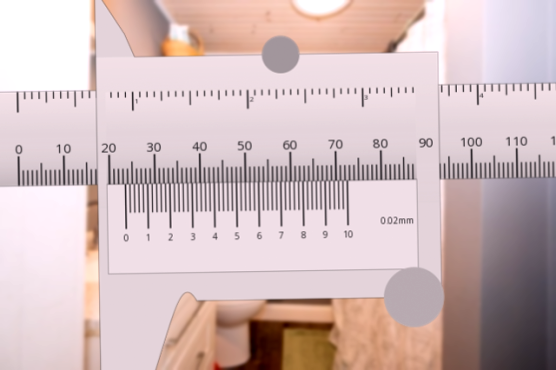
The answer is 23.5 mm
